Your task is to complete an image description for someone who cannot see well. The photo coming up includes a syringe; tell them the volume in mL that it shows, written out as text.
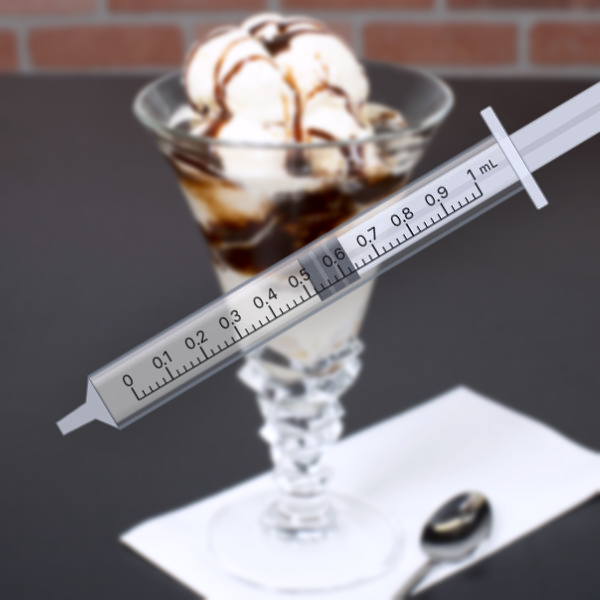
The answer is 0.52 mL
